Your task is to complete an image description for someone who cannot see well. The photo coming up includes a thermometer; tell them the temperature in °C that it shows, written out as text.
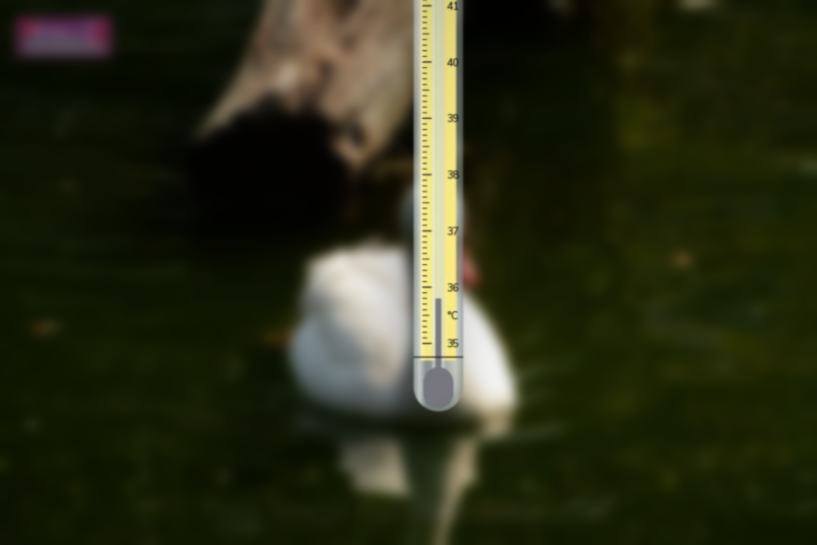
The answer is 35.8 °C
